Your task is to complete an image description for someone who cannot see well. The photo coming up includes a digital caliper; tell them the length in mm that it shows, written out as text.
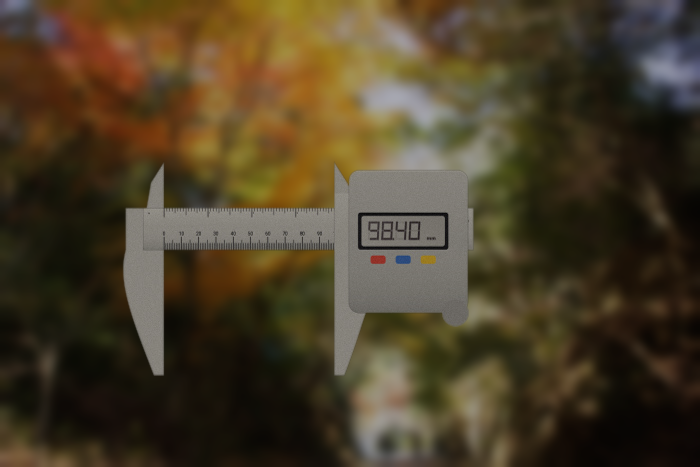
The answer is 98.40 mm
